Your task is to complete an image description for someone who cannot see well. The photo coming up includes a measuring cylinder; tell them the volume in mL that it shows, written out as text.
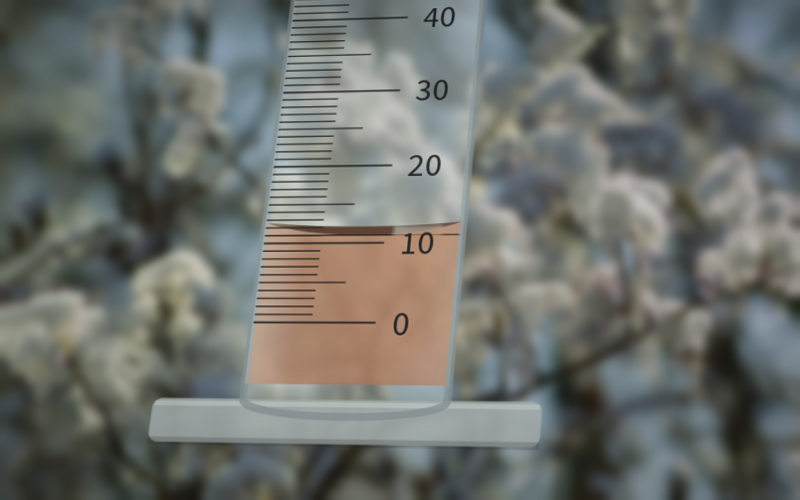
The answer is 11 mL
